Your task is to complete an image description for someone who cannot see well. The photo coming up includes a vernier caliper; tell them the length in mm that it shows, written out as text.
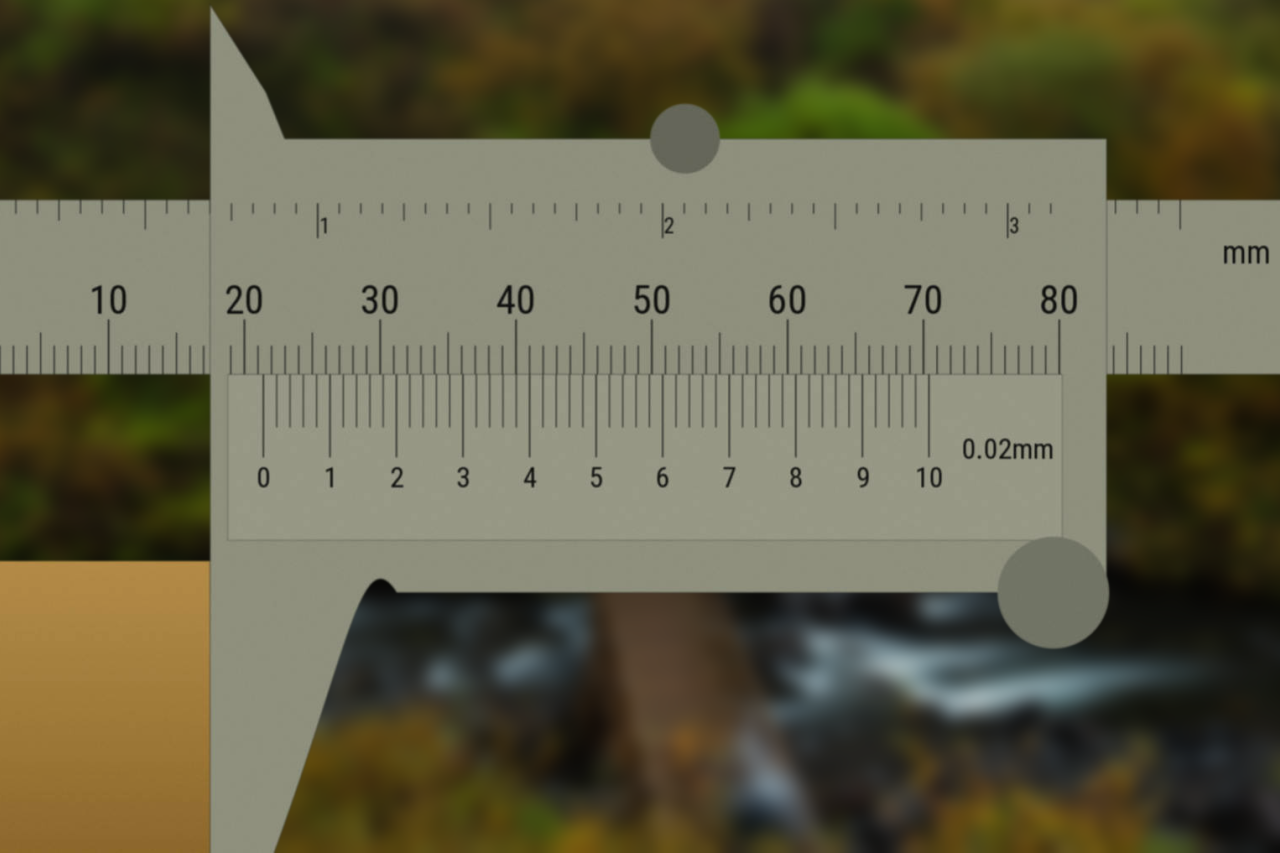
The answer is 21.4 mm
